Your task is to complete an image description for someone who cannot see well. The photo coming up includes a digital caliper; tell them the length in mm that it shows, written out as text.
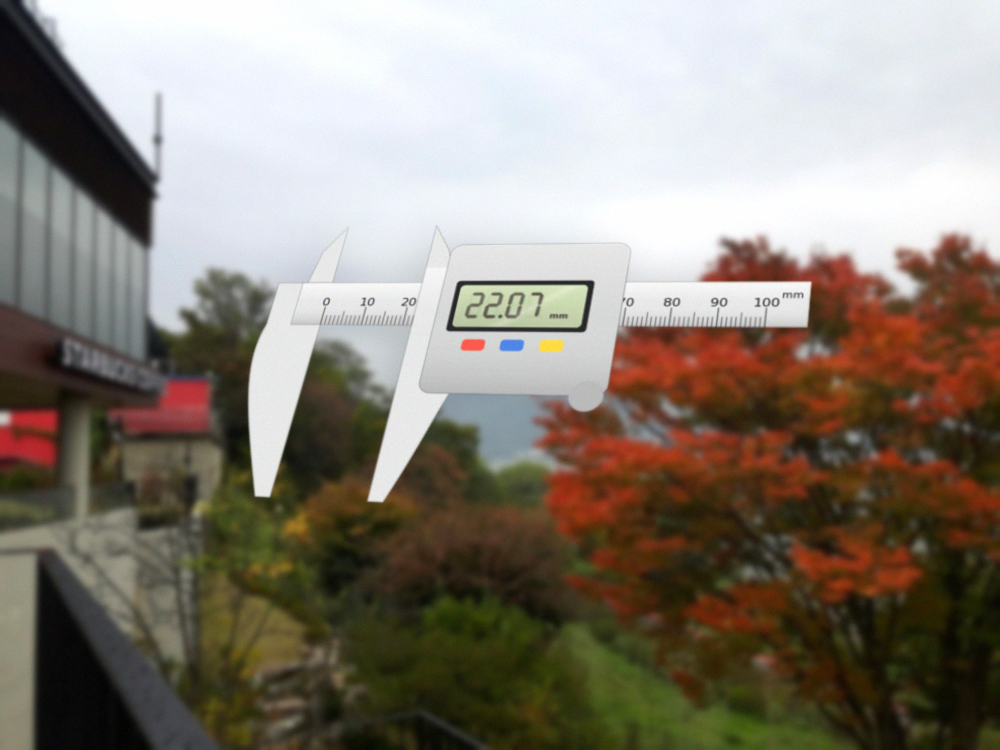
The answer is 22.07 mm
